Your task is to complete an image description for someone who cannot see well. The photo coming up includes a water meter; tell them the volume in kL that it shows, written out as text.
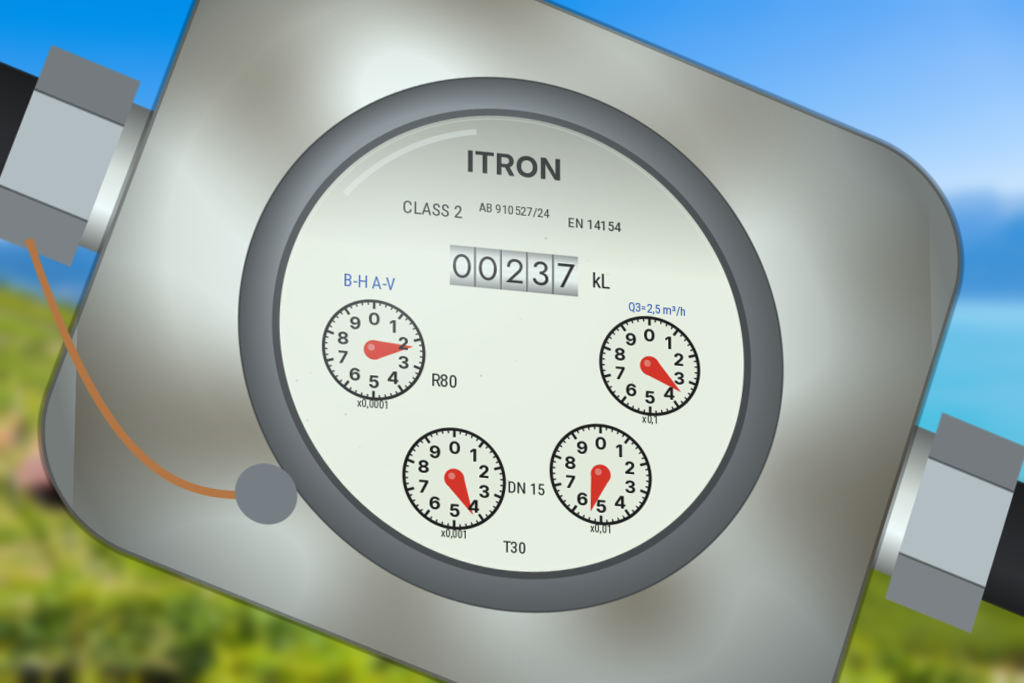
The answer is 237.3542 kL
